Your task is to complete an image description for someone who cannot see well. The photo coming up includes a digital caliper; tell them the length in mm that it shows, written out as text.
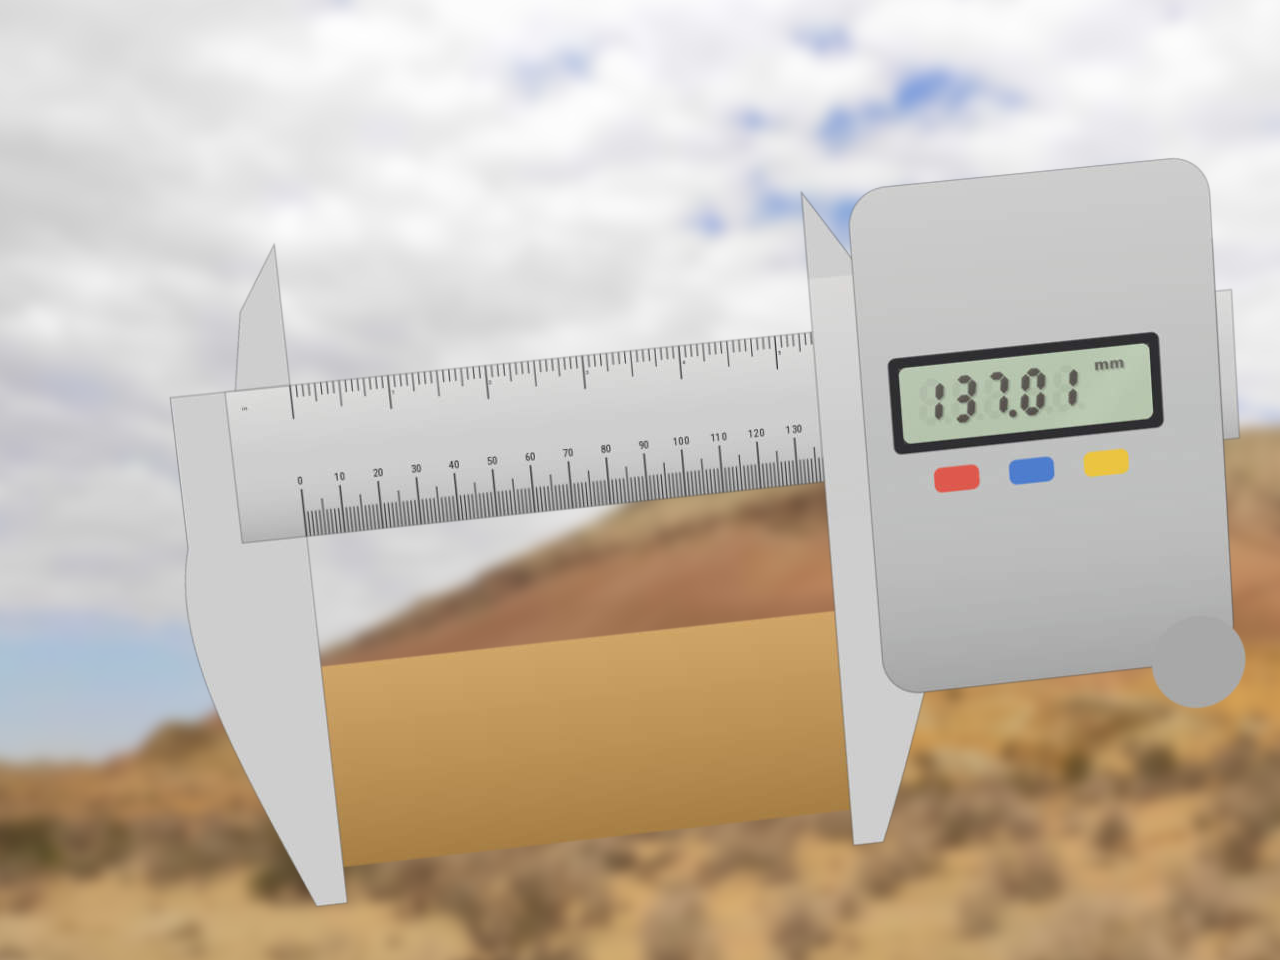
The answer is 137.01 mm
